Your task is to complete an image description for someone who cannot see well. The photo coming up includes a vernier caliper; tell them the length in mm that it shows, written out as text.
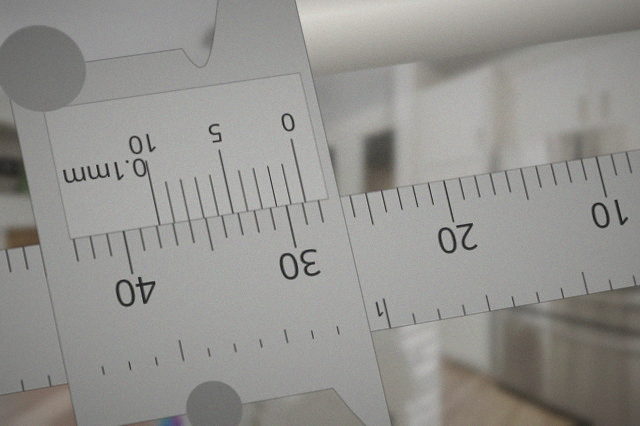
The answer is 28.8 mm
